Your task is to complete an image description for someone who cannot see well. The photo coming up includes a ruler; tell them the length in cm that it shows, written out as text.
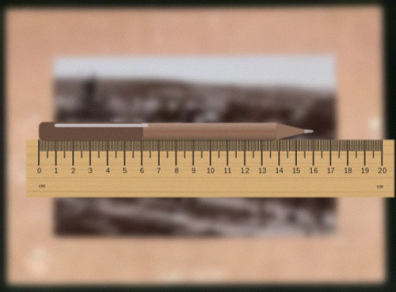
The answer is 16 cm
